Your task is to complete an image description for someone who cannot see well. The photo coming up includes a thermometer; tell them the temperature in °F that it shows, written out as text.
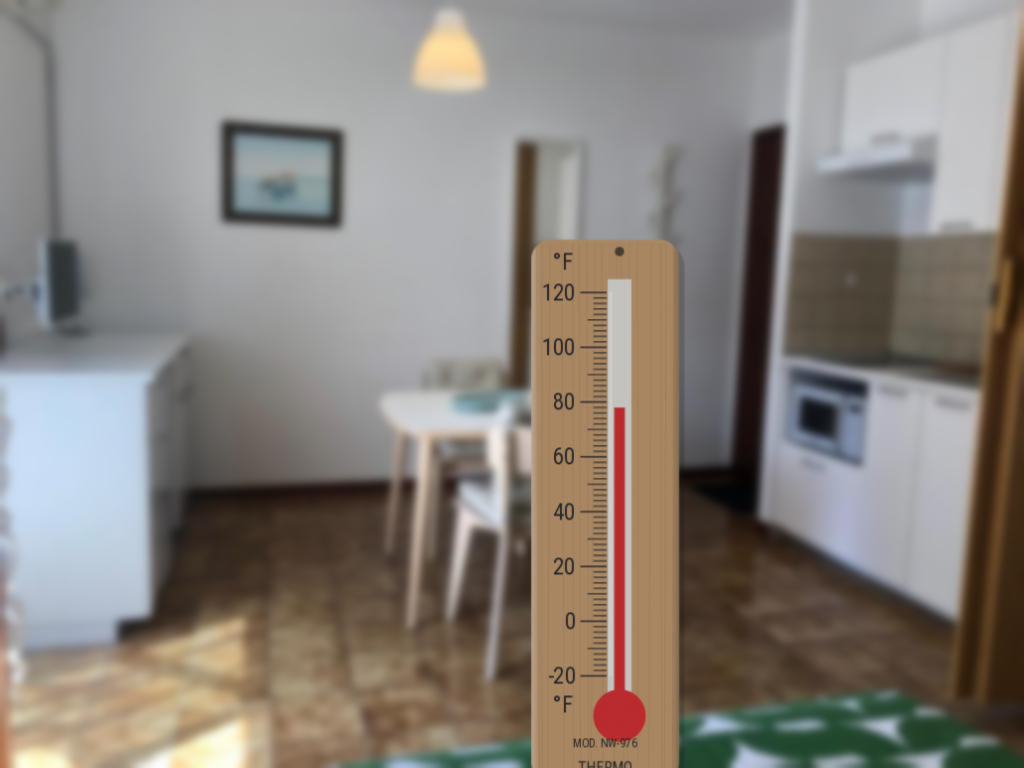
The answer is 78 °F
